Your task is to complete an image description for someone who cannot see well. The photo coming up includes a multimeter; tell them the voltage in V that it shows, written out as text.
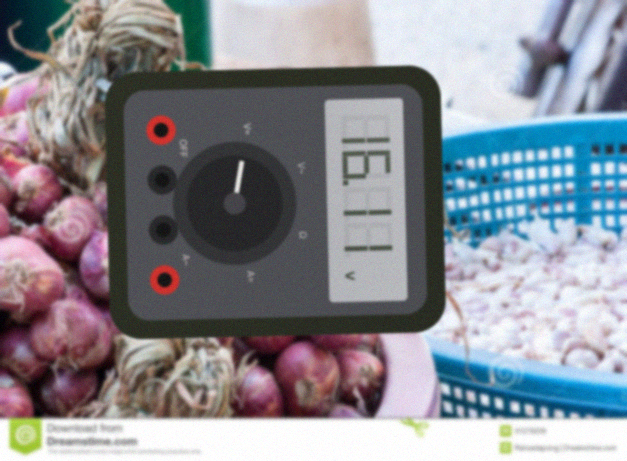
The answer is 16.11 V
